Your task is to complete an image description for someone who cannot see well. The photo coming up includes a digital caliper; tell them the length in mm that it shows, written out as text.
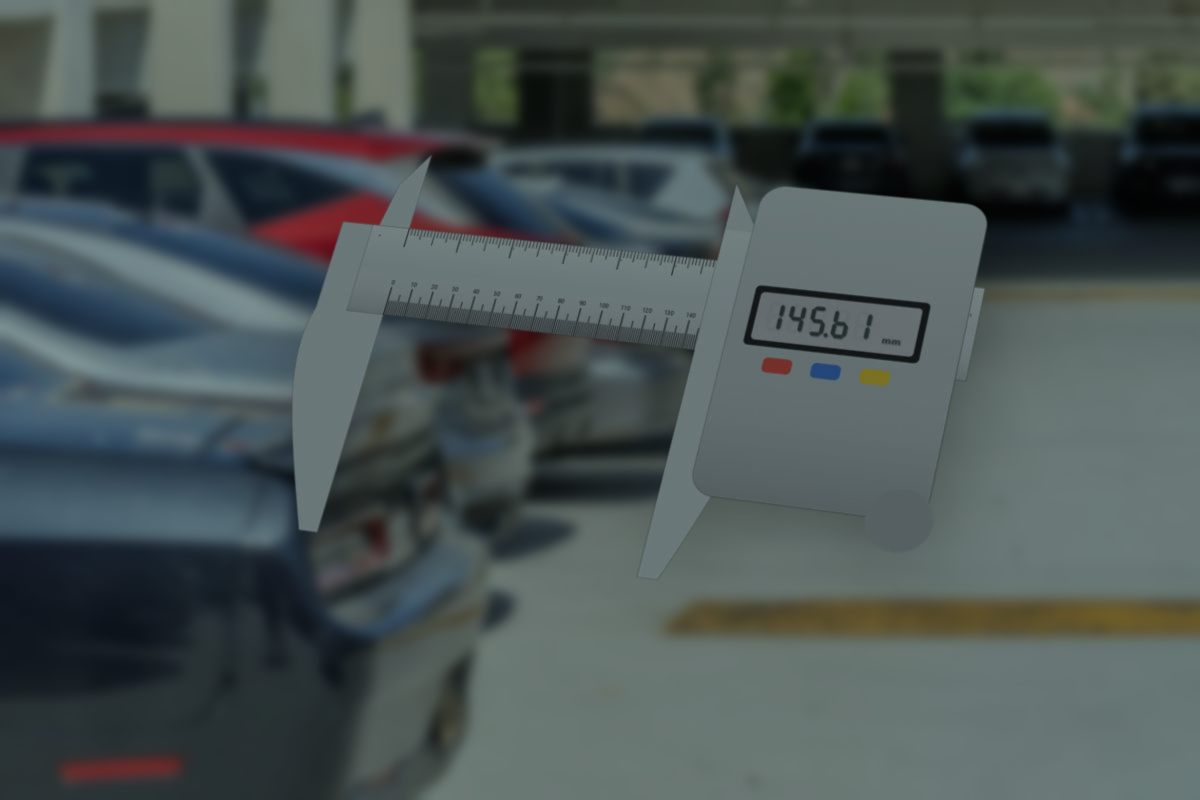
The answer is 145.61 mm
